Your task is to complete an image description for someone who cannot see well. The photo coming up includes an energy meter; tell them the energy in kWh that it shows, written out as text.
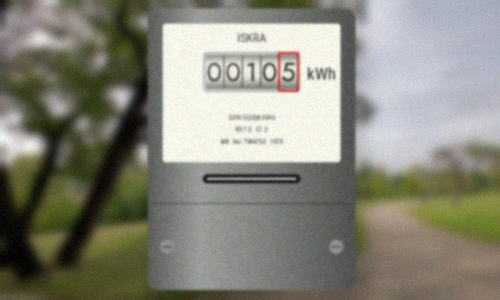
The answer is 10.5 kWh
